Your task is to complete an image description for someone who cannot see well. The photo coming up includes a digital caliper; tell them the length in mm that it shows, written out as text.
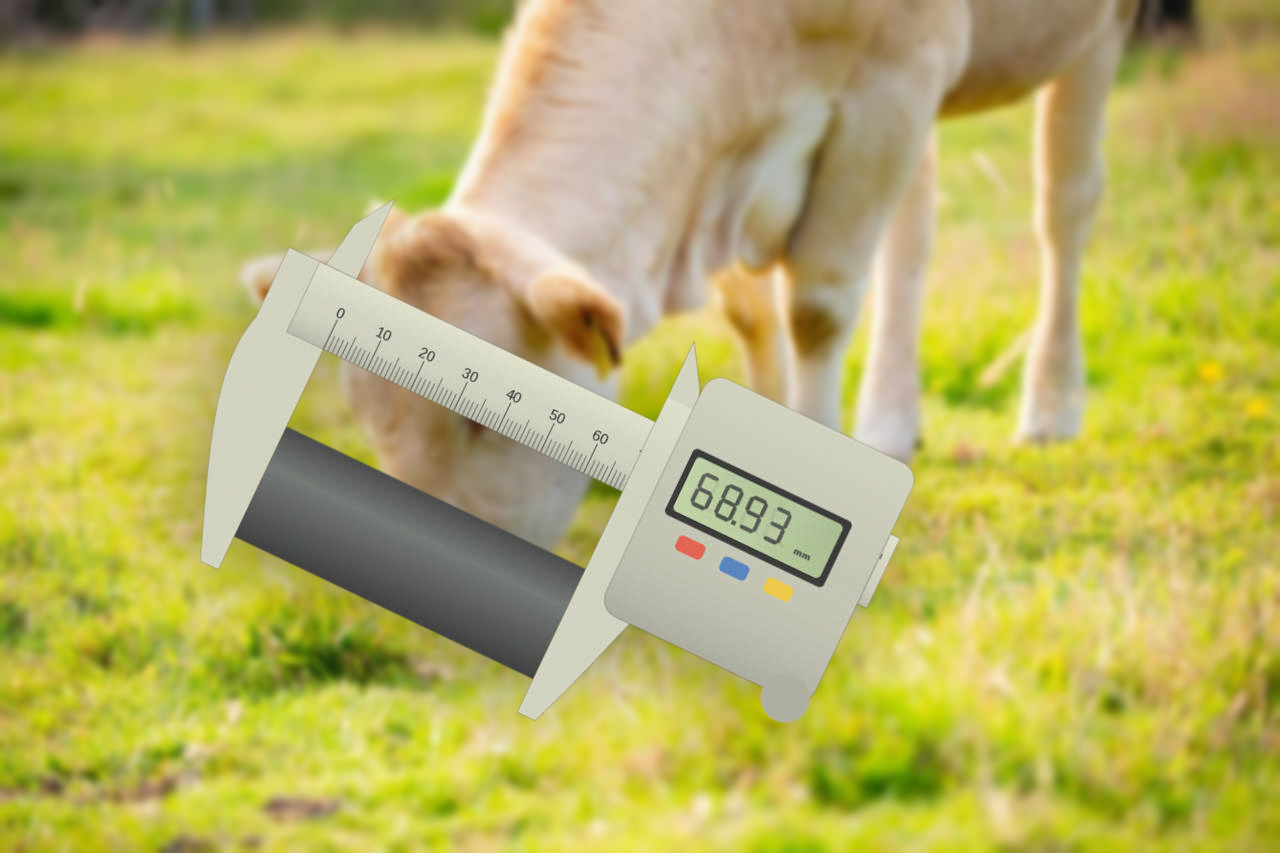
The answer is 68.93 mm
